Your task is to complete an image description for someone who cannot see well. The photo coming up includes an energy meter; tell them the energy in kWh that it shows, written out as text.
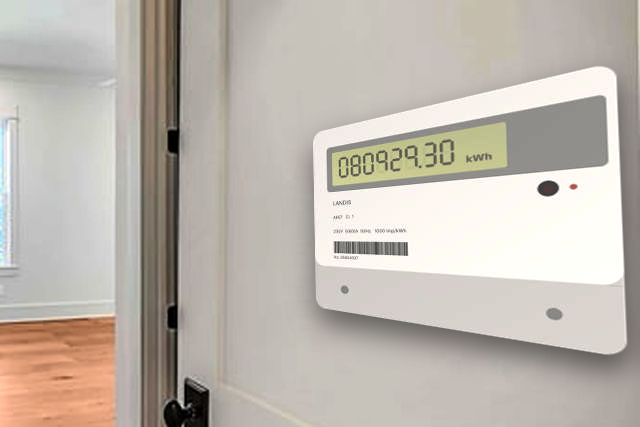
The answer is 80929.30 kWh
